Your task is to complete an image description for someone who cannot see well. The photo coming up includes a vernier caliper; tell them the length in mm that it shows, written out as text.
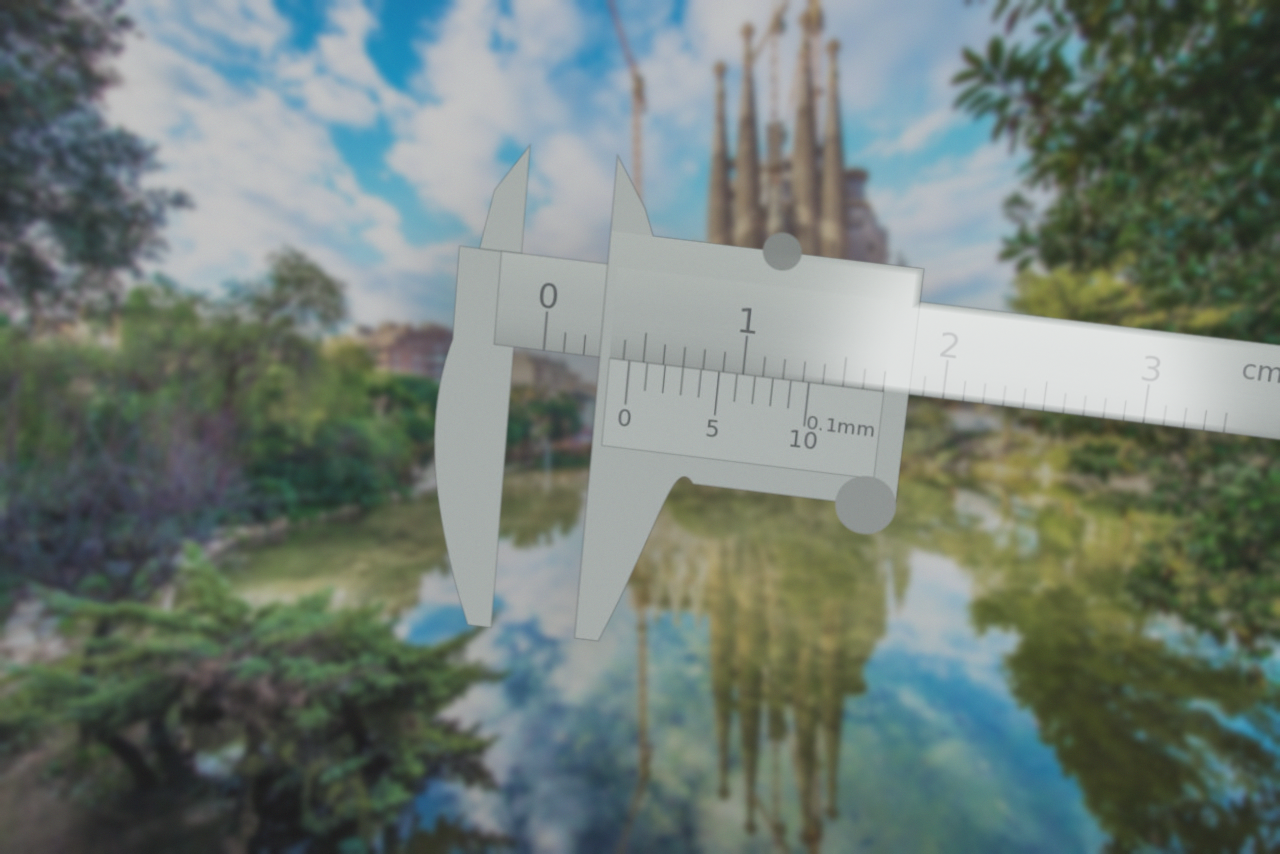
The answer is 4.3 mm
